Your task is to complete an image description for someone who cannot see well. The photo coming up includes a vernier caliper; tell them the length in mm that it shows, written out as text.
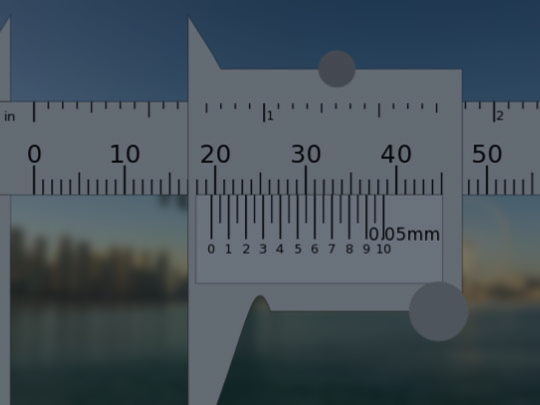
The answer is 19.6 mm
